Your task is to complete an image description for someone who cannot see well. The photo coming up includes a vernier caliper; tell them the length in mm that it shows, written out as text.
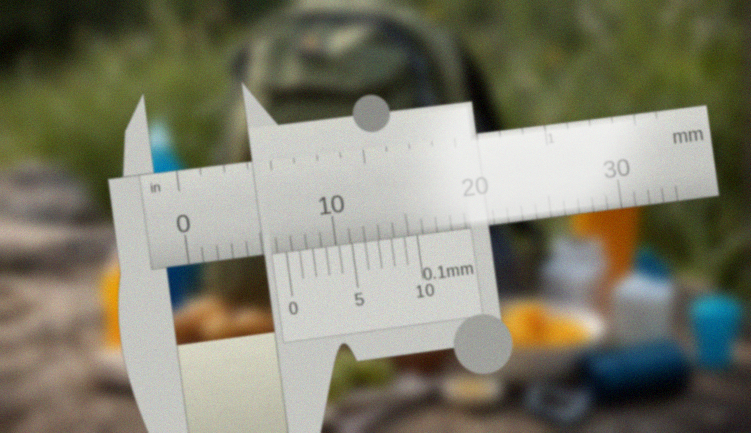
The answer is 6.6 mm
